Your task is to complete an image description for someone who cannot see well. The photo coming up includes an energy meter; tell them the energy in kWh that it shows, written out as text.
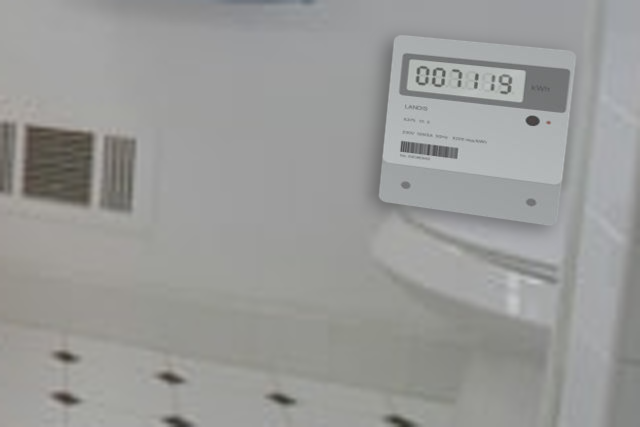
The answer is 7119 kWh
